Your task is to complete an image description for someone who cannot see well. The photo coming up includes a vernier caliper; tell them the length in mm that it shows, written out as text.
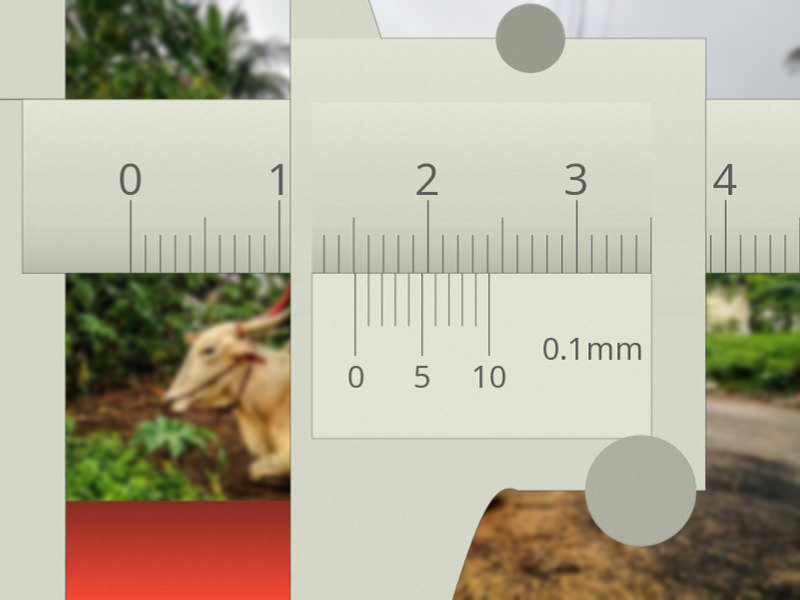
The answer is 15.1 mm
